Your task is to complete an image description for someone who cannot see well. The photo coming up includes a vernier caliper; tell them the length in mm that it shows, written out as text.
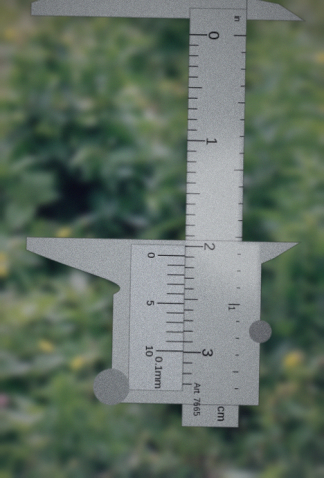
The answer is 20.9 mm
